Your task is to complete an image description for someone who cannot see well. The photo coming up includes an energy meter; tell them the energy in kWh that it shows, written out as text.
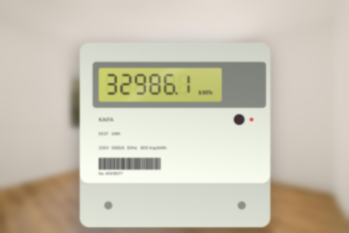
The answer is 32986.1 kWh
